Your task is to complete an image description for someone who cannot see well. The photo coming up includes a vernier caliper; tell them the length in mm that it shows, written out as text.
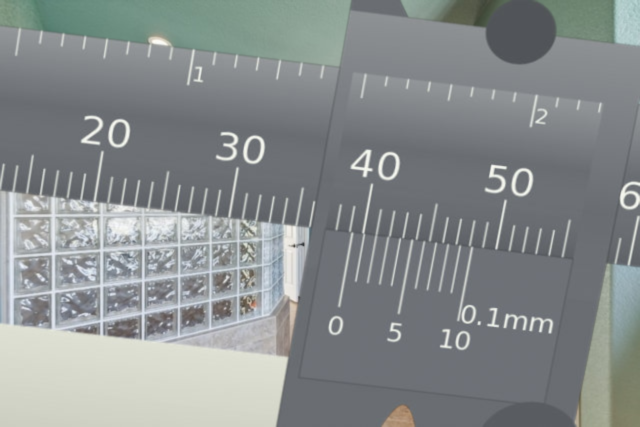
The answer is 39.2 mm
